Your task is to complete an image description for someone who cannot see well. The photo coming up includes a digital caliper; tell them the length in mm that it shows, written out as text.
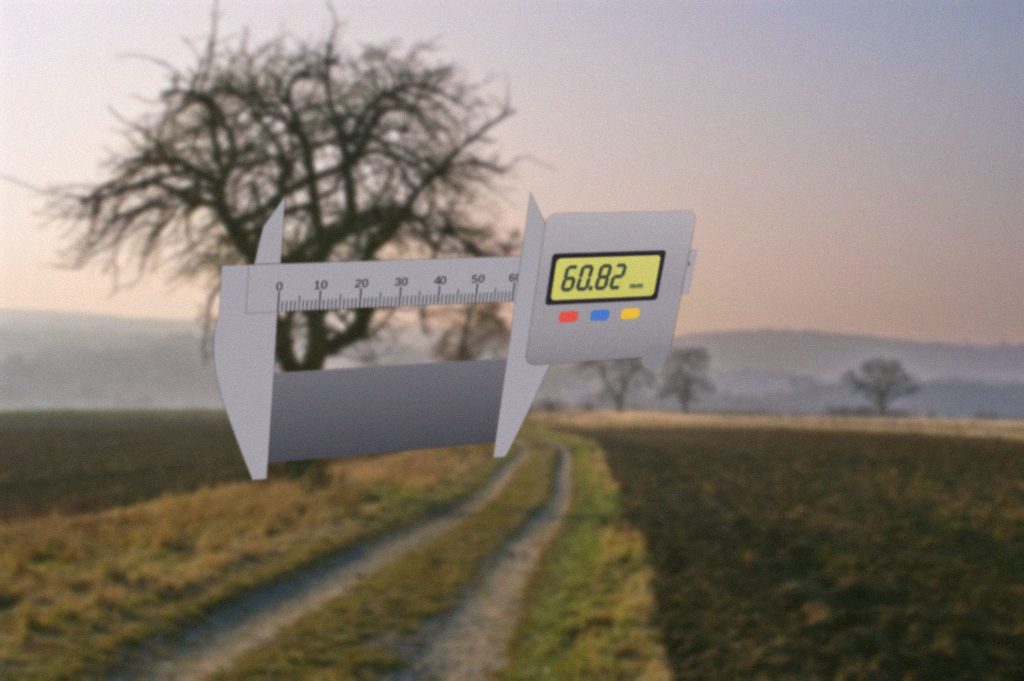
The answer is 60.82 mm
